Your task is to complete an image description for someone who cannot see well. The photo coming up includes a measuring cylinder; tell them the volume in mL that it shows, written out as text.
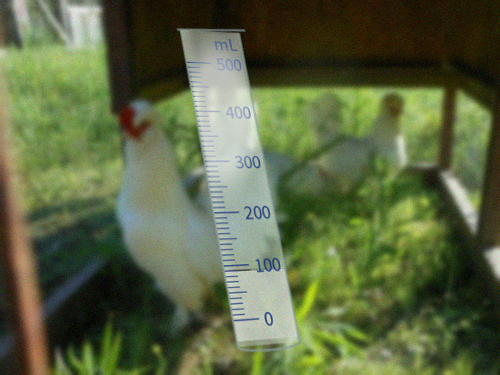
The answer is 90 mL
